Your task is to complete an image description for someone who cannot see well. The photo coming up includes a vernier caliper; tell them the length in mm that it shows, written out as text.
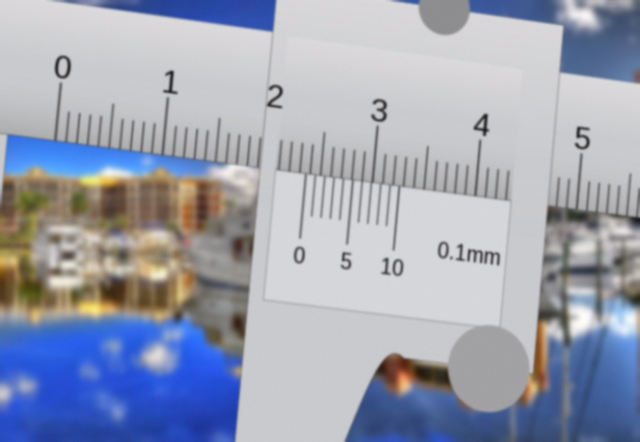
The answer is 23.6 mm
